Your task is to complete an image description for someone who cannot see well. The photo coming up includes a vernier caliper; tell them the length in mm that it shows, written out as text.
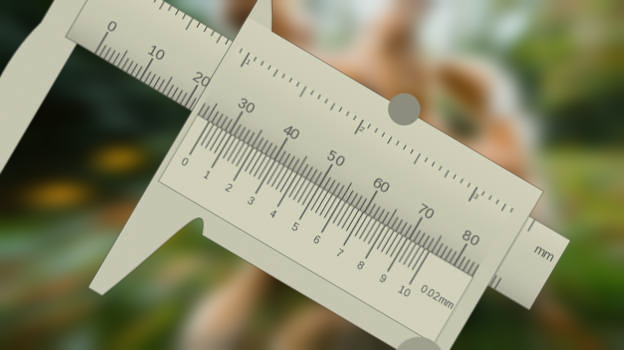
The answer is 25.5 mm
